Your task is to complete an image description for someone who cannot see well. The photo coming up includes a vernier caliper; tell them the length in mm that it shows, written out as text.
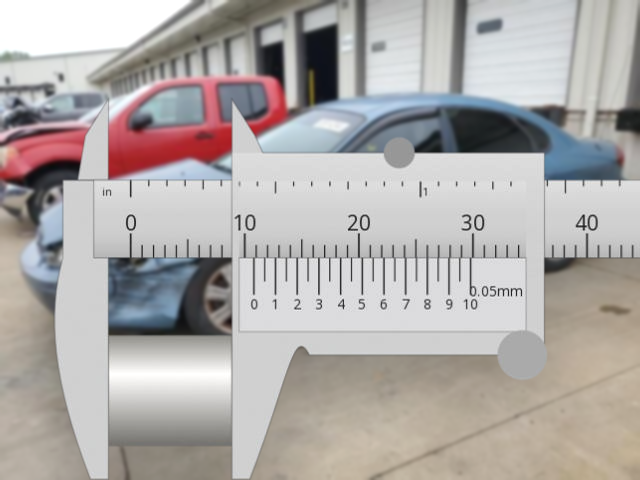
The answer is 10.8 mm
